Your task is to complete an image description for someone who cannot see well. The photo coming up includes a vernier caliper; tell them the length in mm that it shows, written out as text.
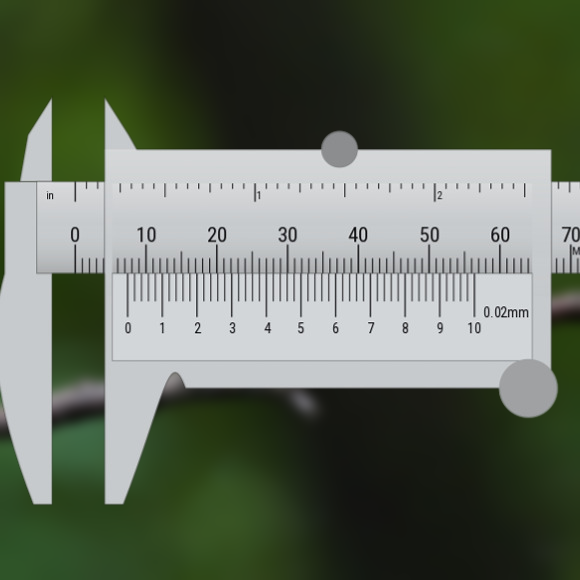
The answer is 7.4 mm
